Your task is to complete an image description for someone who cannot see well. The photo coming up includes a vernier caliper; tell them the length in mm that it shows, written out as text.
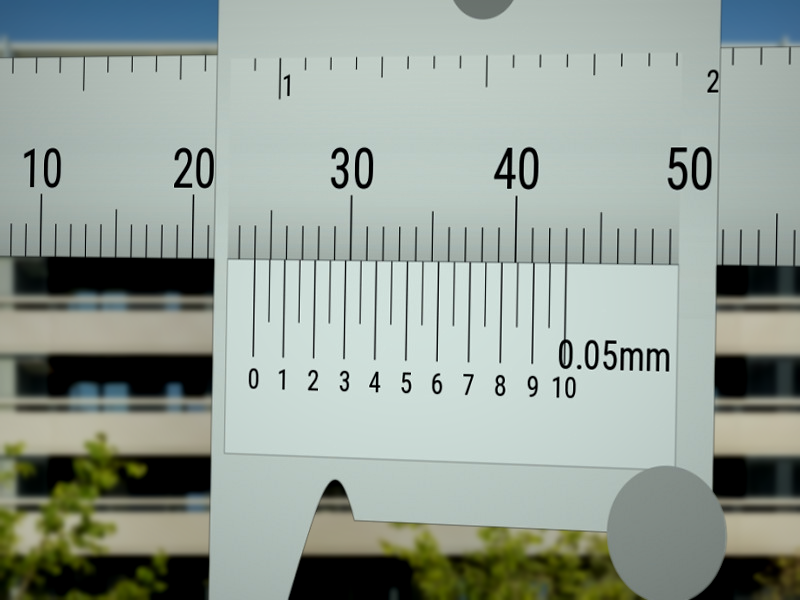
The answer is 24.0 mm
